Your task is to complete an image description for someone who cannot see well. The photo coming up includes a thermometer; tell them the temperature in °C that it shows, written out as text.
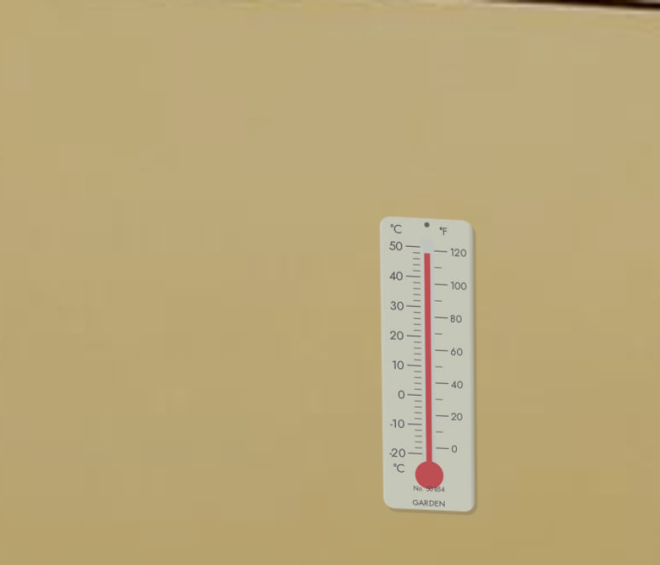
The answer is 48 °C
